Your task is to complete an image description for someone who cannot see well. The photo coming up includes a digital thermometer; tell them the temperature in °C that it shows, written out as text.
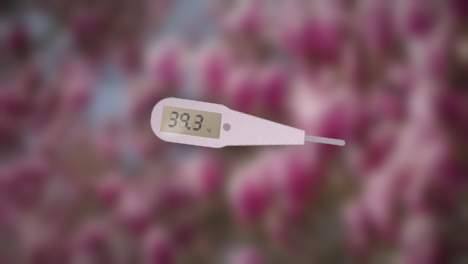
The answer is 39.3 °C
